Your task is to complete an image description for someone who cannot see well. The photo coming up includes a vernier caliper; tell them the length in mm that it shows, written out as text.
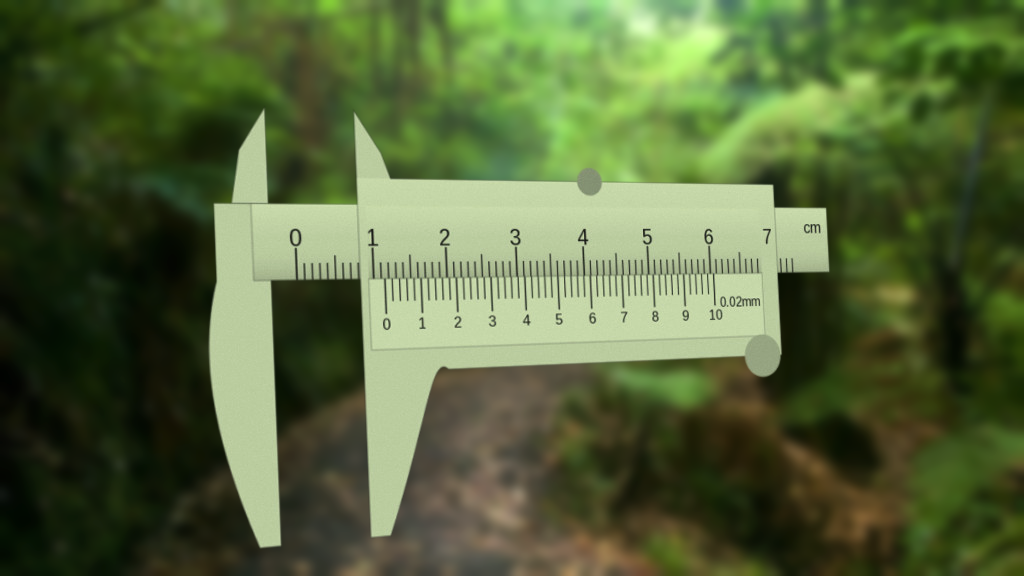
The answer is 11.5 mm
